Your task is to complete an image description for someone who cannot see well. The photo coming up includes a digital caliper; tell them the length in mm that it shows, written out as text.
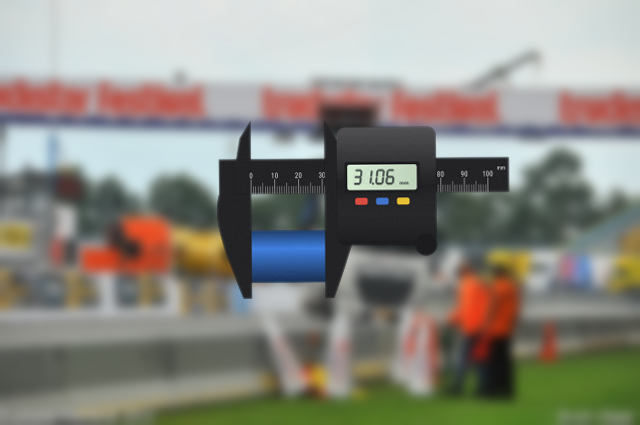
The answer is 31.06 mm
